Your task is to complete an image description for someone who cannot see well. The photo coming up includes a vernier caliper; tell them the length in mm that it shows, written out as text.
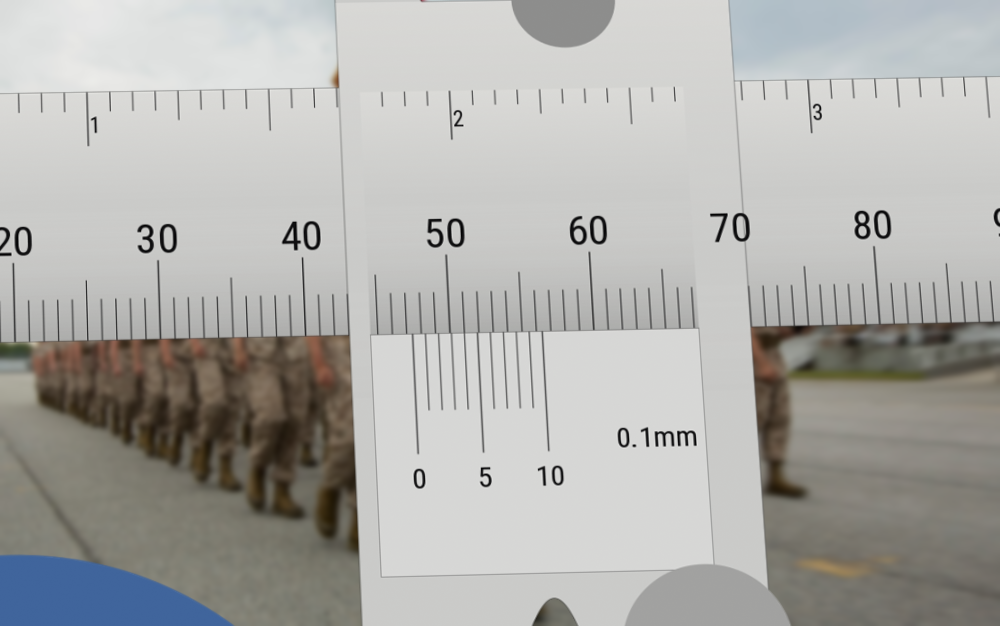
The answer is 47.4 mm
